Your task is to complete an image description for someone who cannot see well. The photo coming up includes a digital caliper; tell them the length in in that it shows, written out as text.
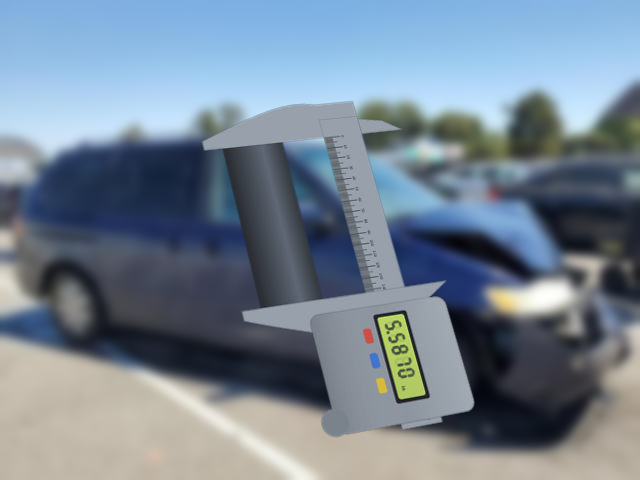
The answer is 5.5870 in
